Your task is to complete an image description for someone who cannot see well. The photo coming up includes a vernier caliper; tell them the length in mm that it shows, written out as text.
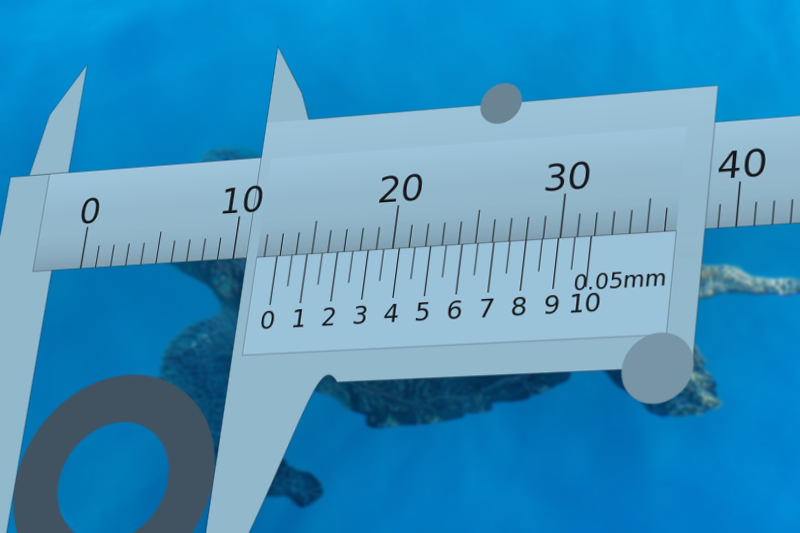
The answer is 12.8 mm
